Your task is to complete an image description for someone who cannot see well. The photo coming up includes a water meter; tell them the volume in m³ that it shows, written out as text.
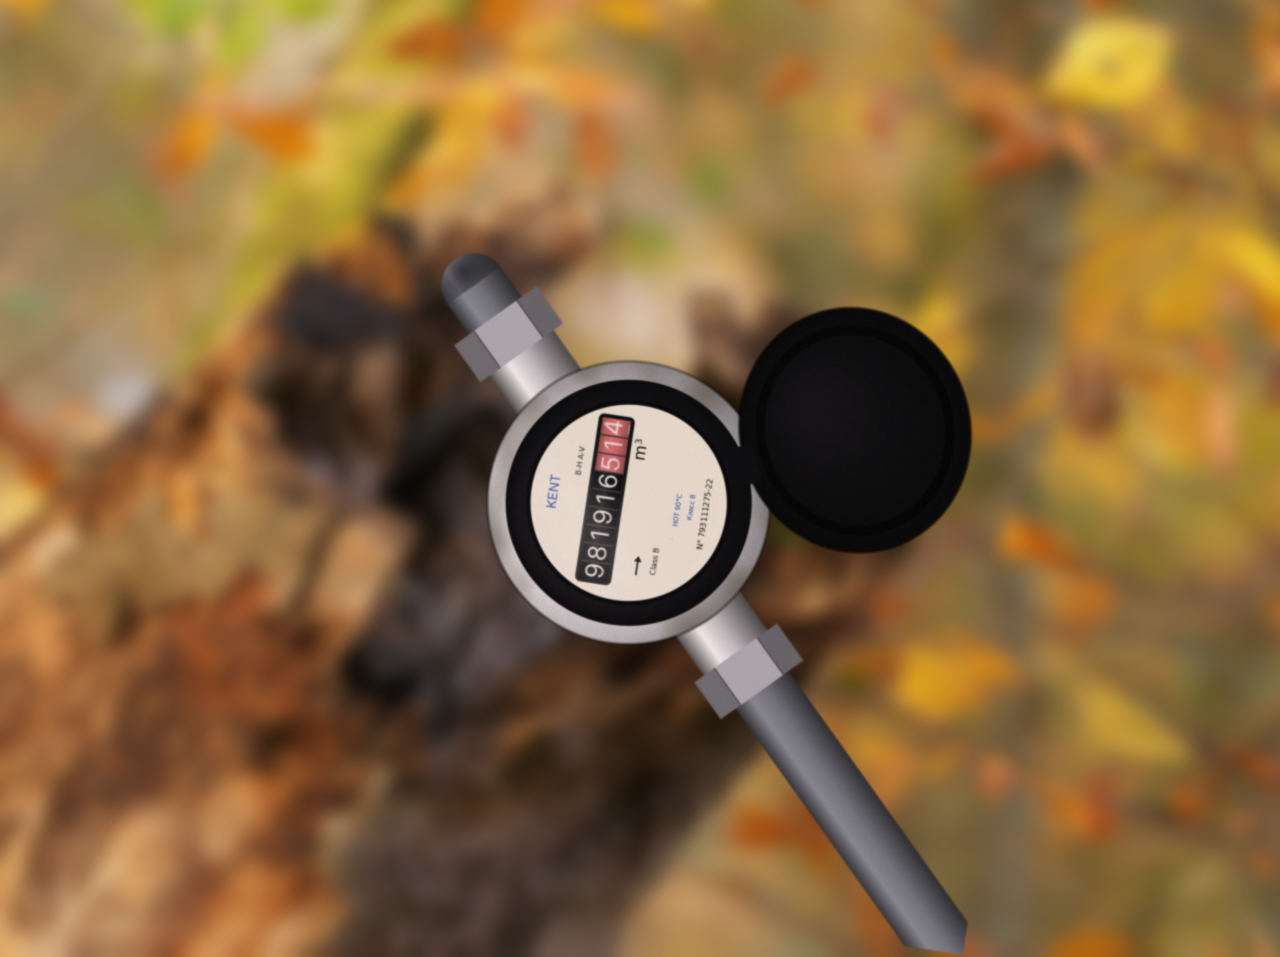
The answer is 981916.514 m³
